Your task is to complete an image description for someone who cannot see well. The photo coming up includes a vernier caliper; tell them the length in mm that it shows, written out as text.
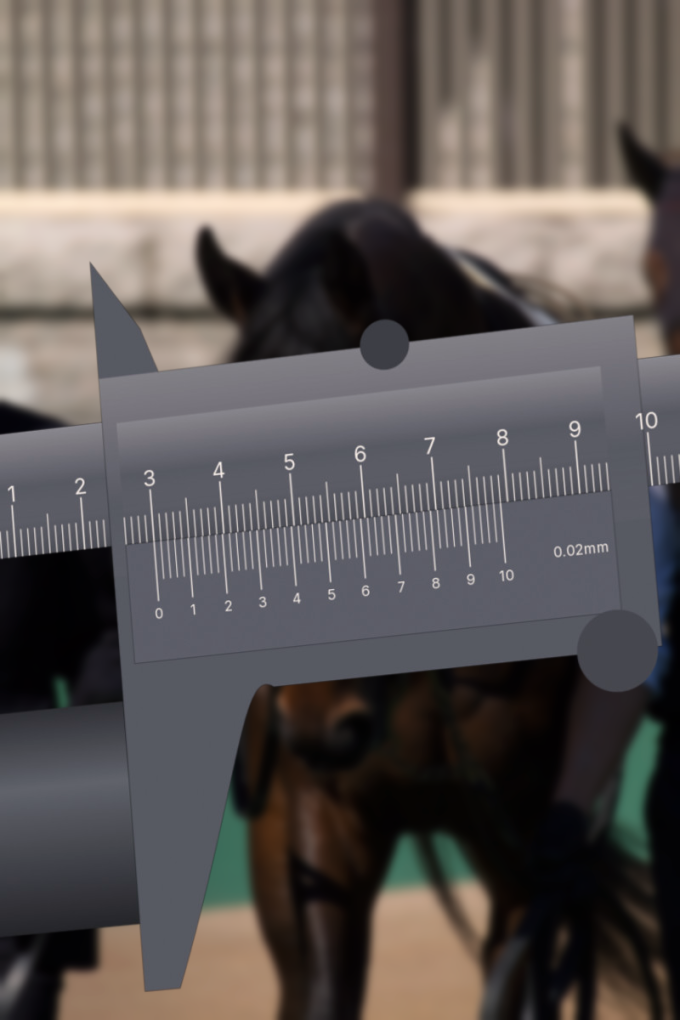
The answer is 30.0 mm
